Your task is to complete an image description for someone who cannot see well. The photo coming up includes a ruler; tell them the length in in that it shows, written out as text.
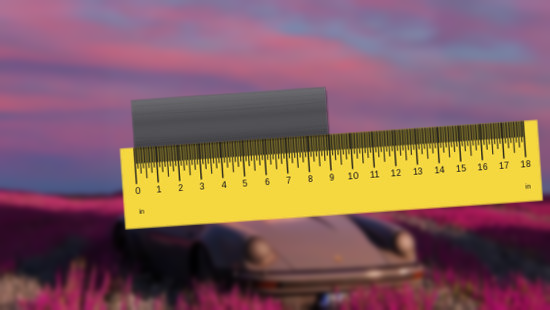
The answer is 9 in
